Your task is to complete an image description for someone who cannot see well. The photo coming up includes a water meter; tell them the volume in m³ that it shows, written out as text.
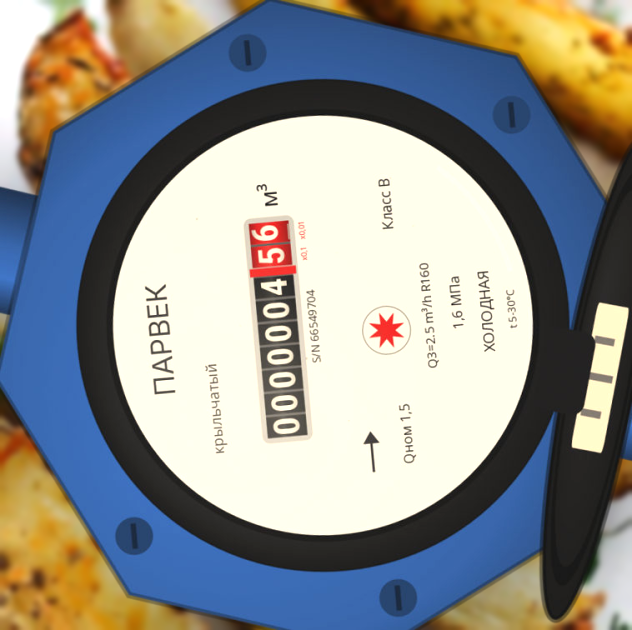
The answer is 4.56 m³
